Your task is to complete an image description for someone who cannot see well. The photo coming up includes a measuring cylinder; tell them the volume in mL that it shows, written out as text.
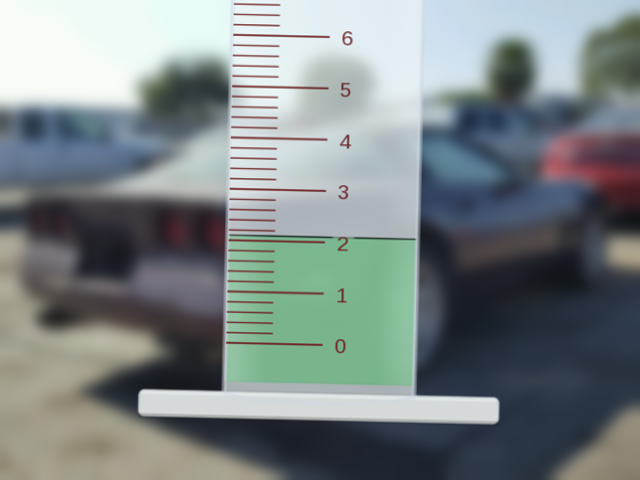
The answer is 2.1 mL
